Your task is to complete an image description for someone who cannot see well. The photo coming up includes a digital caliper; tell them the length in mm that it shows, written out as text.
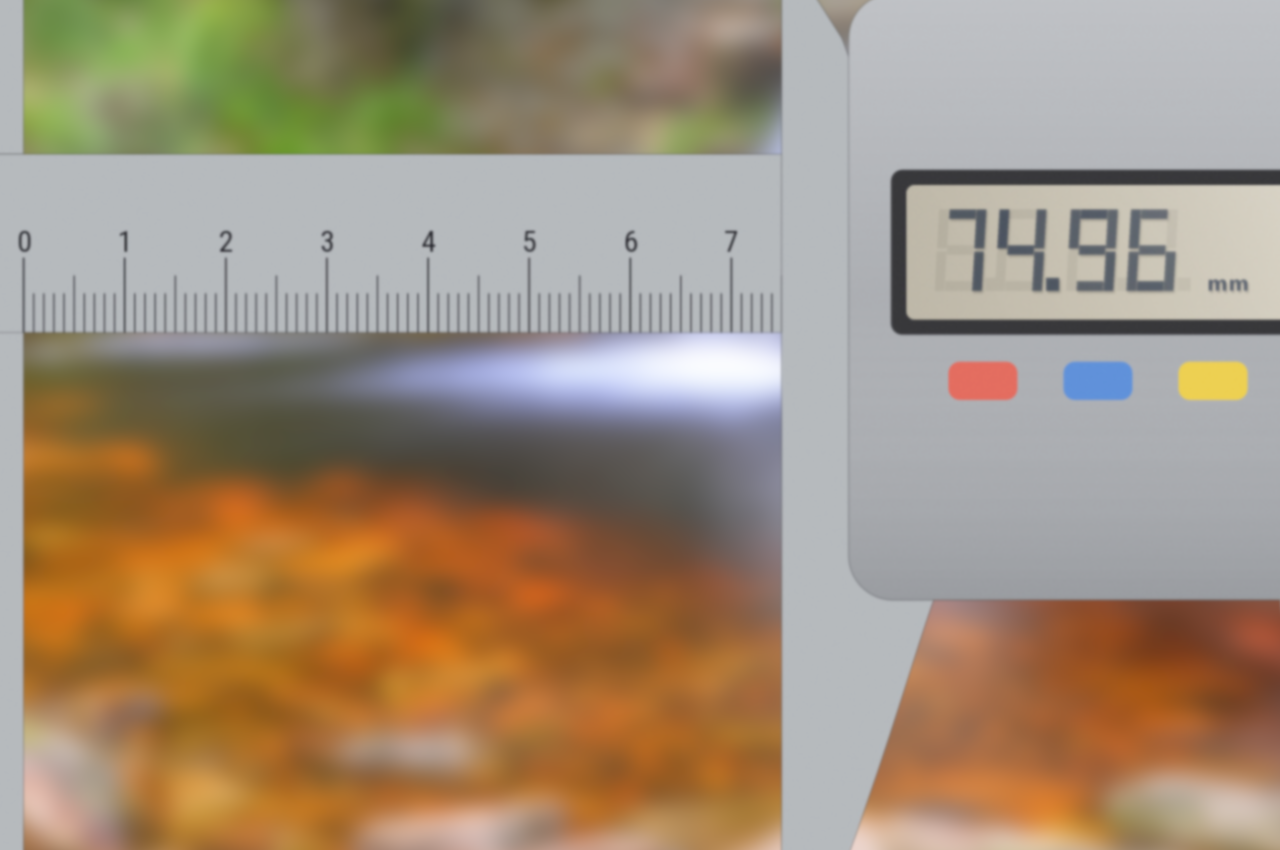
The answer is 74.96 mm
